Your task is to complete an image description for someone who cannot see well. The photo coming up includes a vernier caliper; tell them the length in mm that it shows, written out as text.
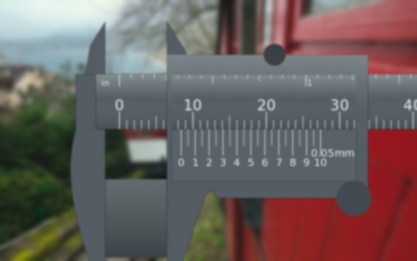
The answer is 8.4 mm
